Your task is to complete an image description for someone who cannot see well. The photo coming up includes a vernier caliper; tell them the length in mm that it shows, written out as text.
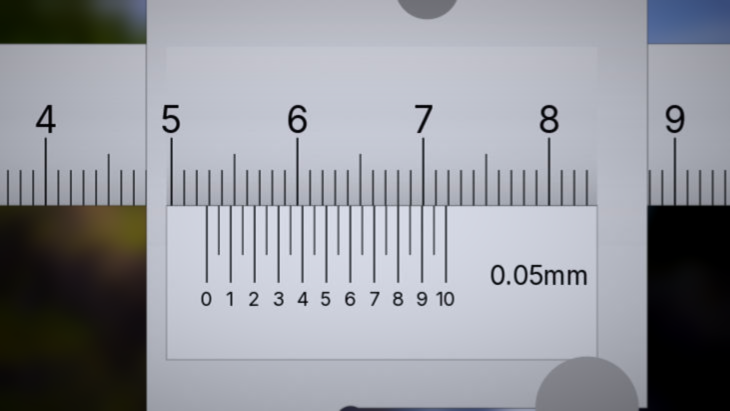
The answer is 52.8 mm
